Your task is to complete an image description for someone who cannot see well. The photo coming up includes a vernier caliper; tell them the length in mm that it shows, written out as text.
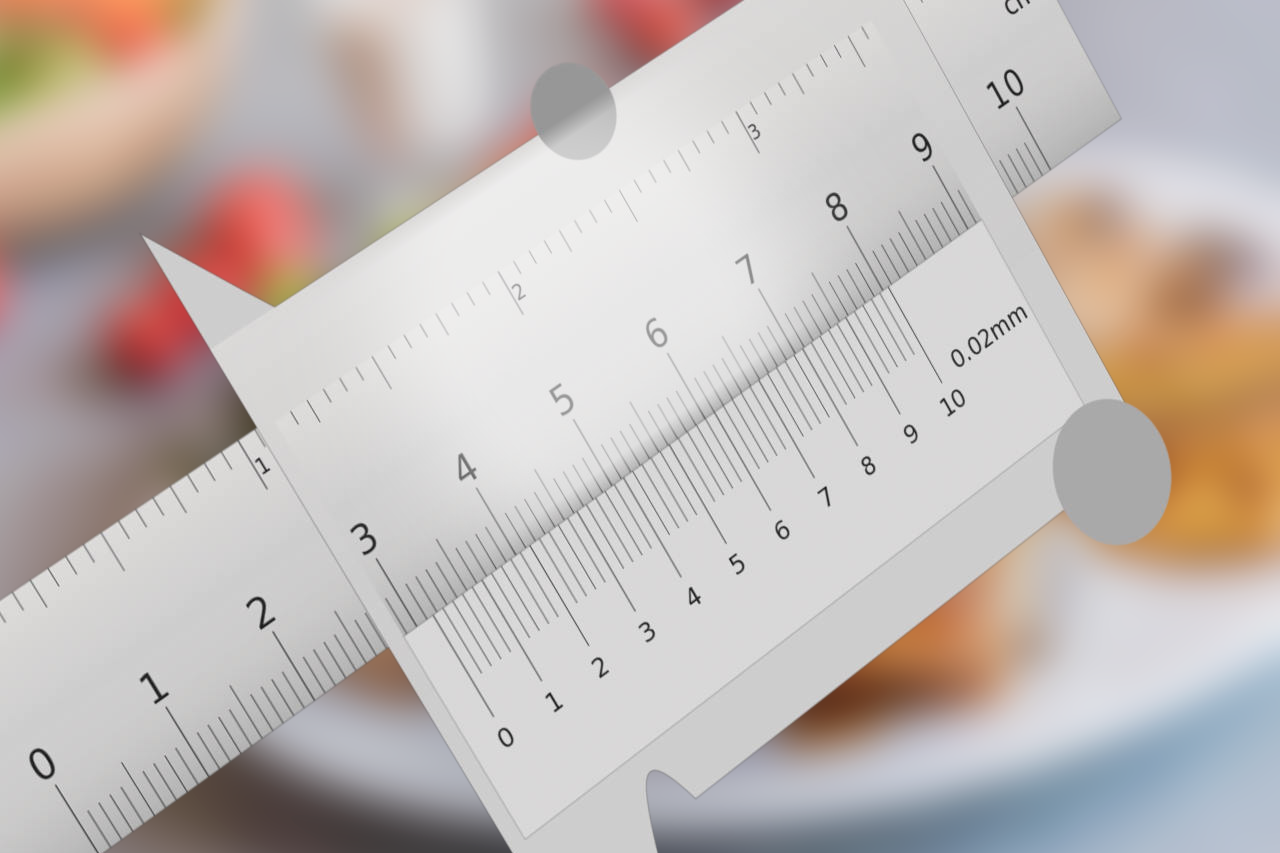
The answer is 31.6 mm
